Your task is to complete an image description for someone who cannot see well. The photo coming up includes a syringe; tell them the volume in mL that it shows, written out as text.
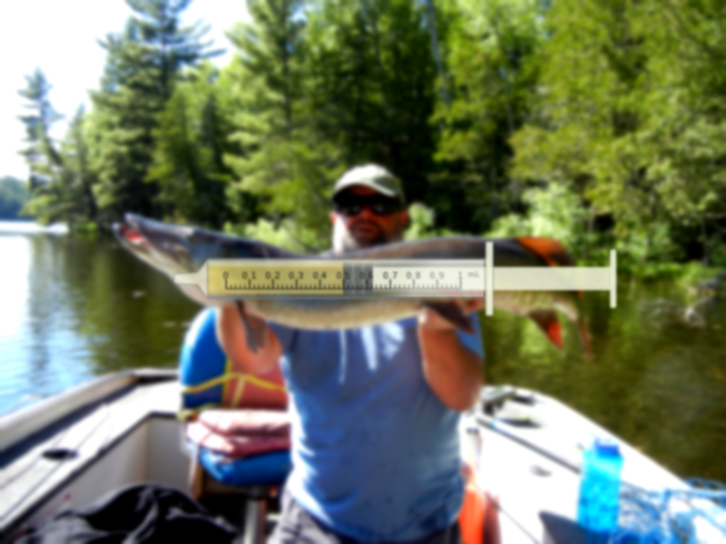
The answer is 0.5 mL
